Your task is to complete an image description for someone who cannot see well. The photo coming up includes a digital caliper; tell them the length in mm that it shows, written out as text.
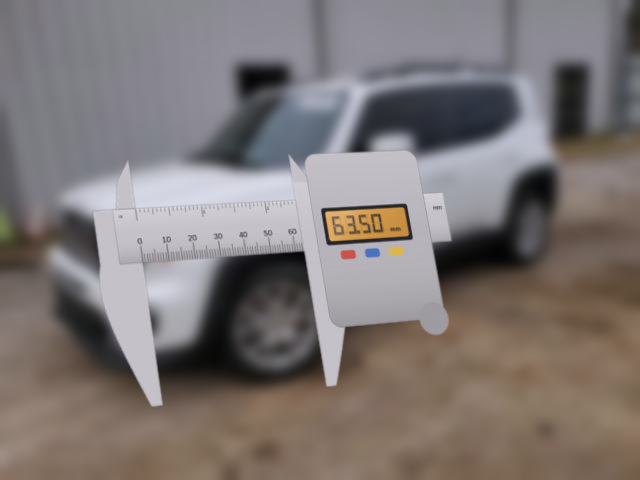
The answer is 63.50 mm
